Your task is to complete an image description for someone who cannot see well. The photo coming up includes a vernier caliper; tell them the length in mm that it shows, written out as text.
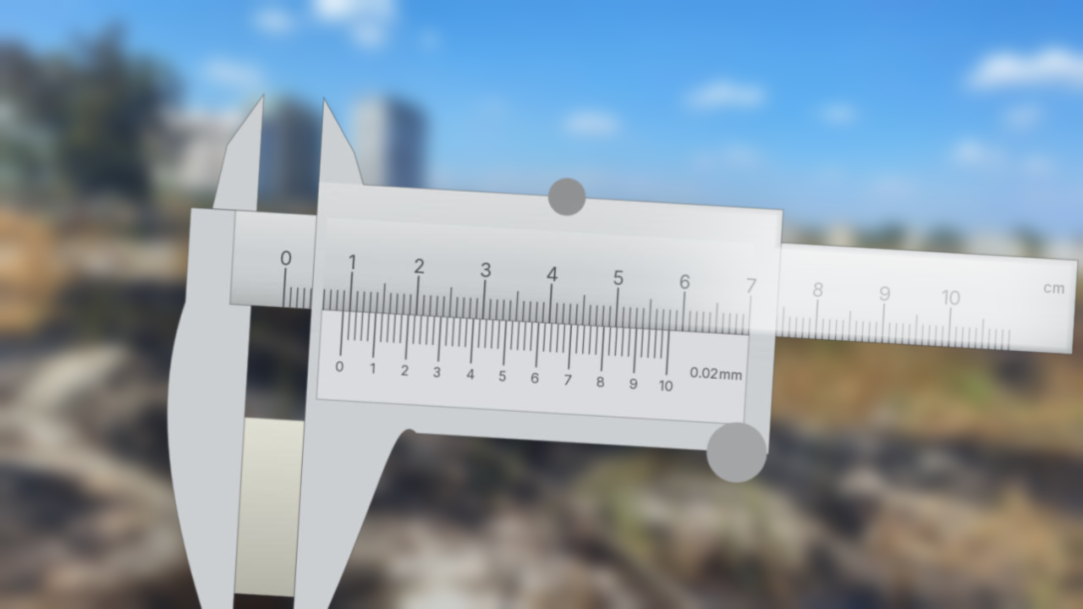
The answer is 9.0 mm
